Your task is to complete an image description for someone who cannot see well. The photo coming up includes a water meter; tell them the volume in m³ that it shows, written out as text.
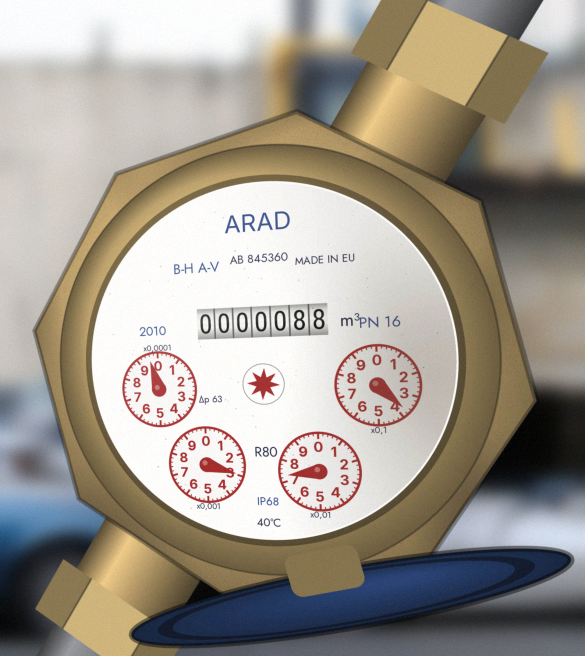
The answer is 88.3729 m³
